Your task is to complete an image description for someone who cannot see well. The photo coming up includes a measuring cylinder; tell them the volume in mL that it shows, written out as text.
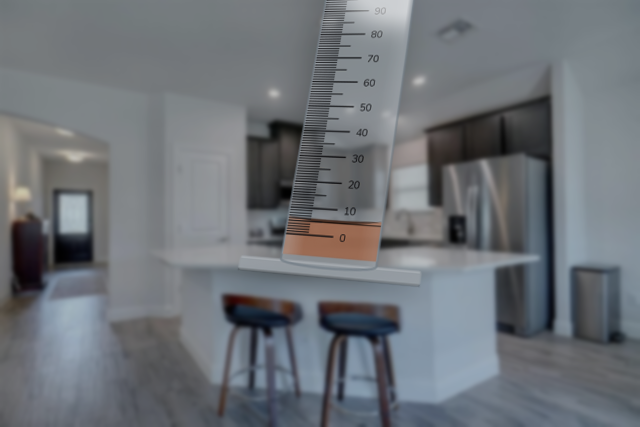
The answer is 5 mL
